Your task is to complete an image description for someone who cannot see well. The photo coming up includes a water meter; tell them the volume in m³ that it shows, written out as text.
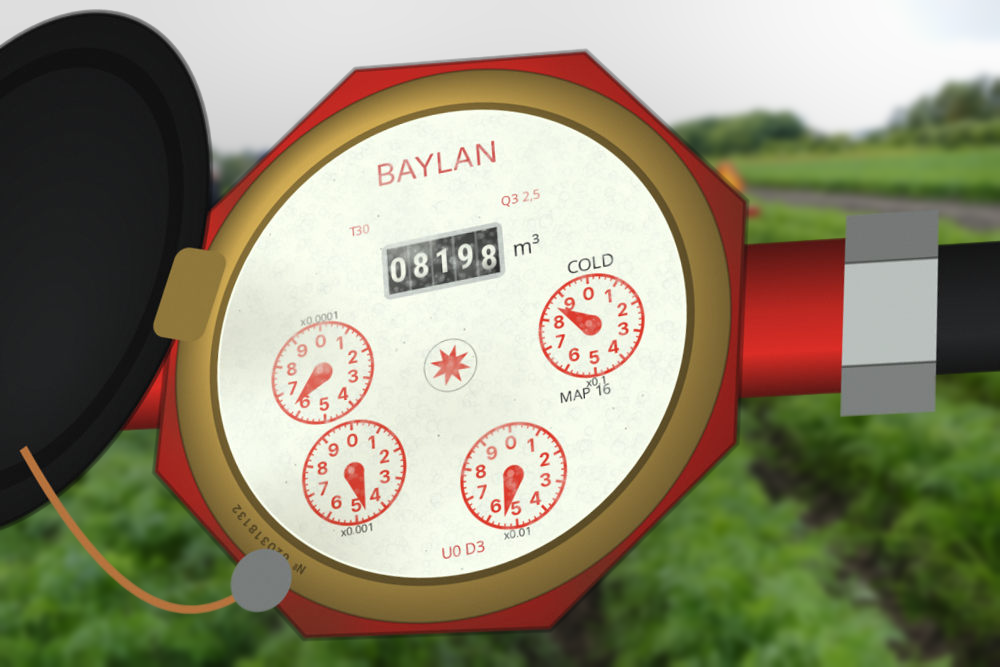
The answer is 8197.8546 m³
